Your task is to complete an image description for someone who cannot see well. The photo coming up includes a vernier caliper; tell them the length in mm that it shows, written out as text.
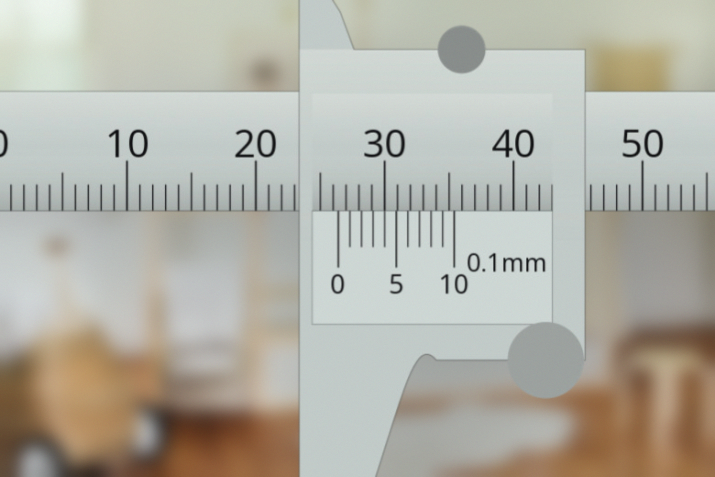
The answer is 26.4 mm
